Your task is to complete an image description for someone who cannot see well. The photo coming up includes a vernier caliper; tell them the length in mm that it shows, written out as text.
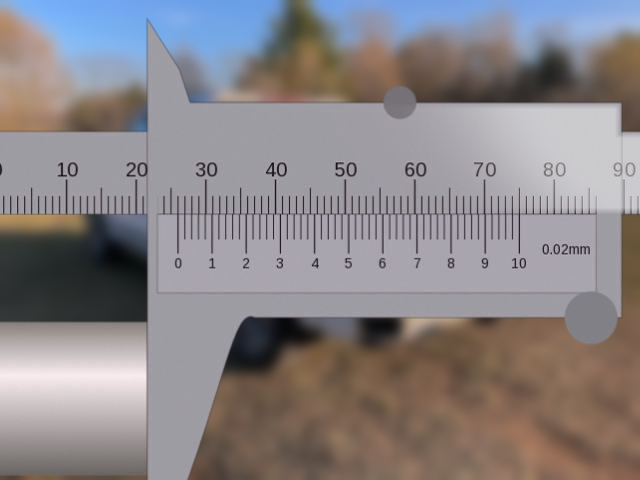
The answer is 26.0 mm
